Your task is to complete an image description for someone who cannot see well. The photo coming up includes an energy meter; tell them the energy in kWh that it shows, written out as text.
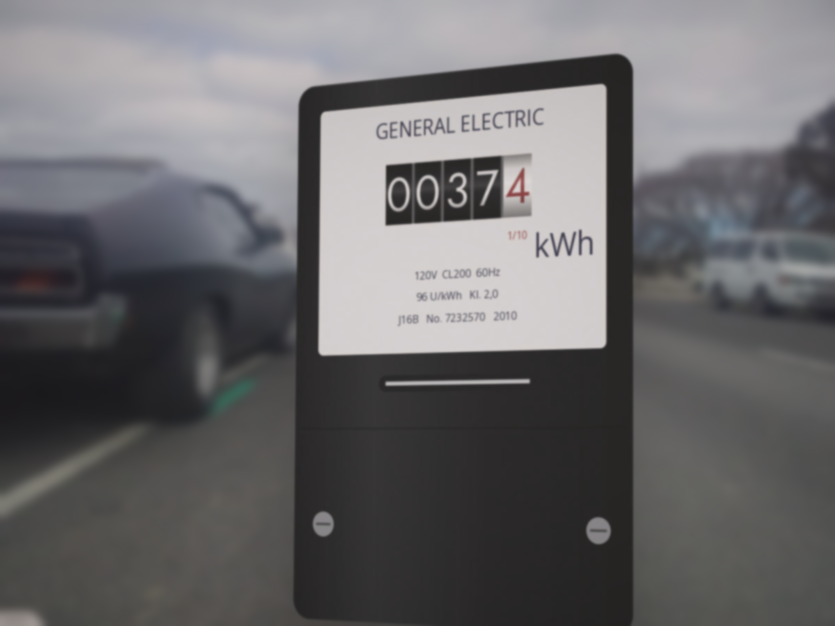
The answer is 37.4 kWh
